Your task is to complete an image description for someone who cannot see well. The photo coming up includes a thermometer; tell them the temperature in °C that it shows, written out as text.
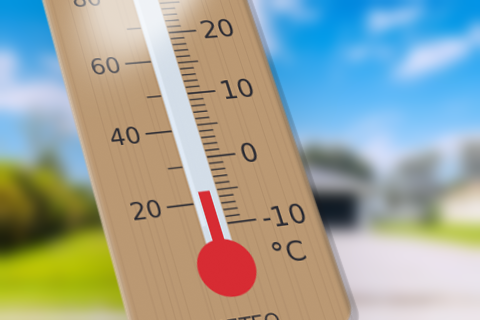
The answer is -5 °C
